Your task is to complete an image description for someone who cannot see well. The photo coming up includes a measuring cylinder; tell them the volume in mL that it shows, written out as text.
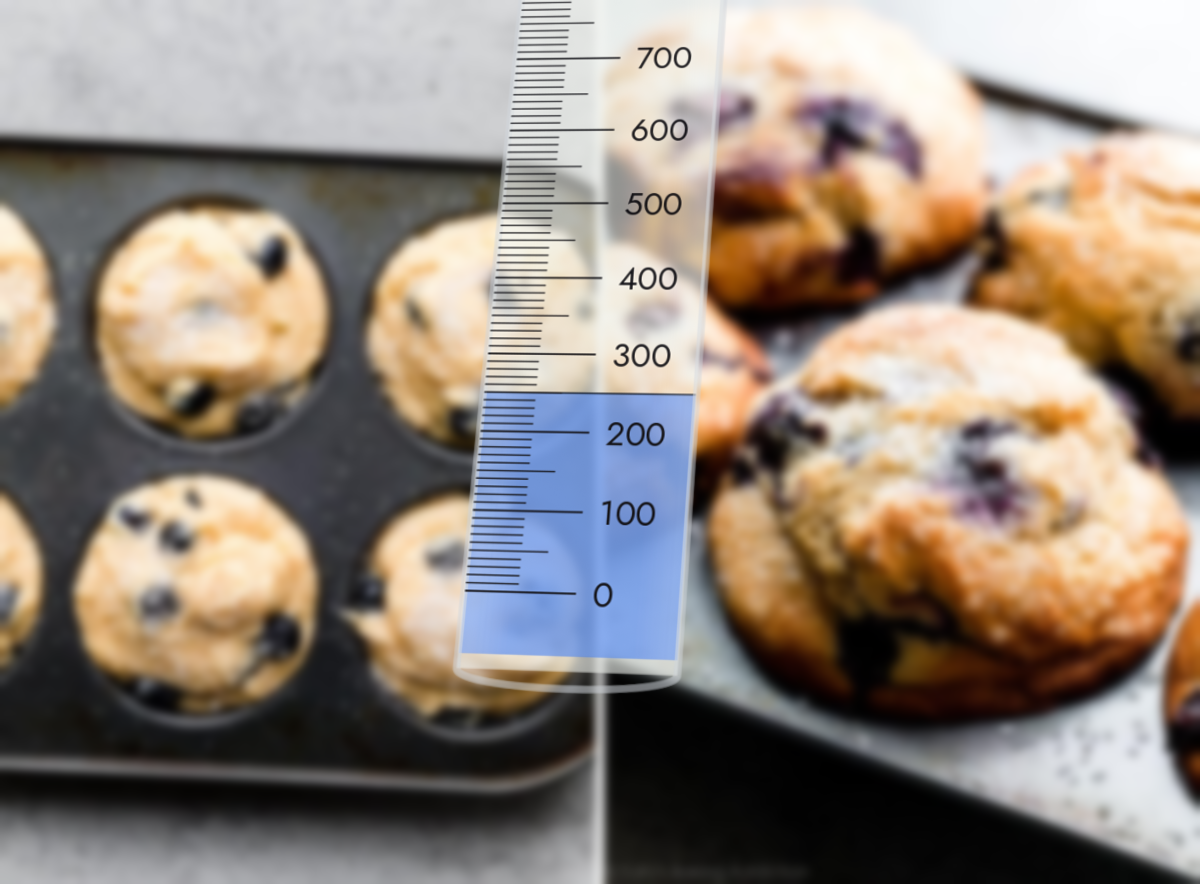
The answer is 250 mL
